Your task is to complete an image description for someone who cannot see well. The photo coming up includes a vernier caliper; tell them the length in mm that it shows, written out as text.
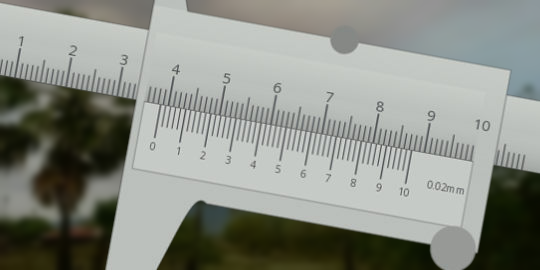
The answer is 38.5 mm
